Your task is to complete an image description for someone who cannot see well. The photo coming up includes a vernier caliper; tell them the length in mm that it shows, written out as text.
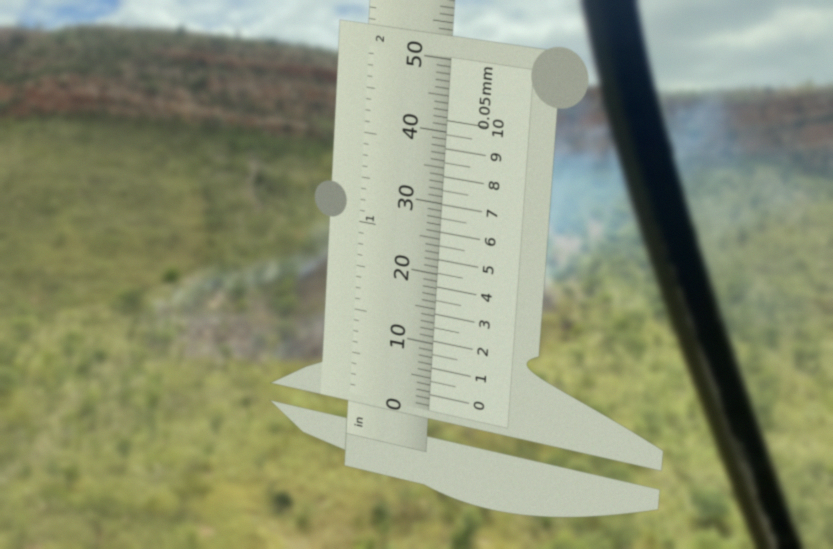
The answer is 2.6 mm
